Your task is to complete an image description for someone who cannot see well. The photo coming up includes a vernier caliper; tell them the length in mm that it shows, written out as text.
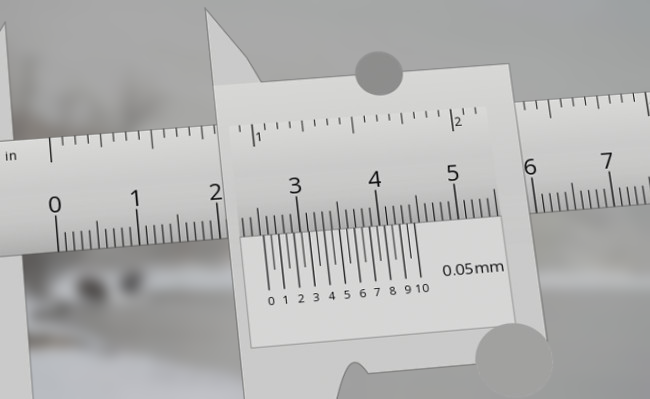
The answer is 25.4 mm
